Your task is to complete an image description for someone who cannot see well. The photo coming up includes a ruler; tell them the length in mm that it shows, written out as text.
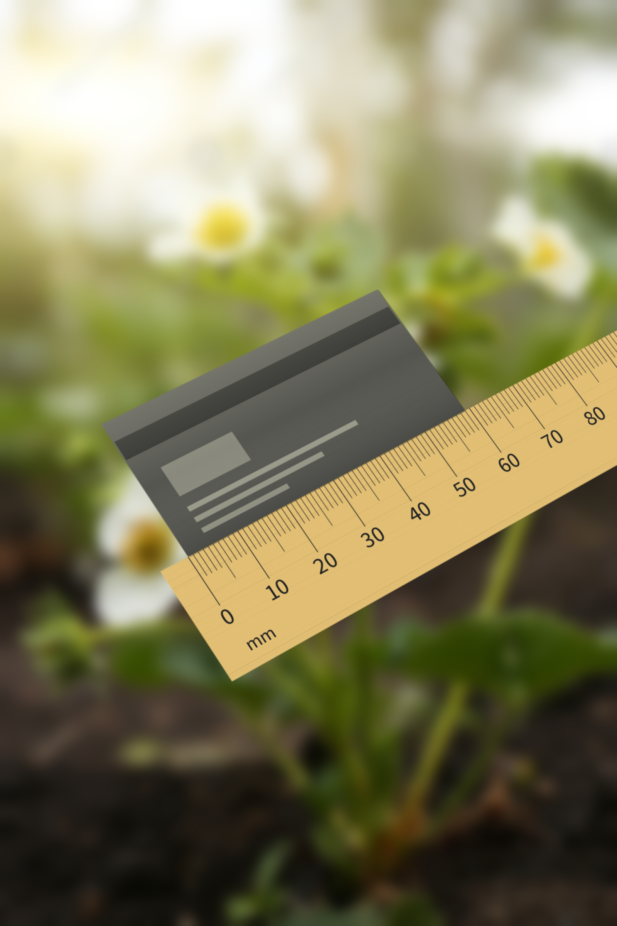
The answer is 59 mm
